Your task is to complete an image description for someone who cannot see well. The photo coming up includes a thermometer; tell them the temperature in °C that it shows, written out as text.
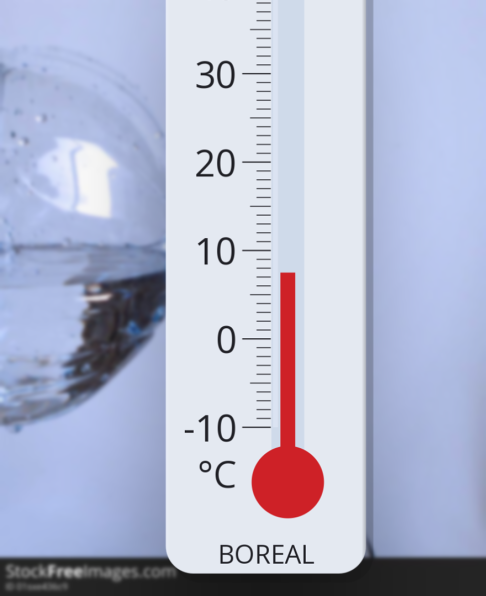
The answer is 7.5 °C
